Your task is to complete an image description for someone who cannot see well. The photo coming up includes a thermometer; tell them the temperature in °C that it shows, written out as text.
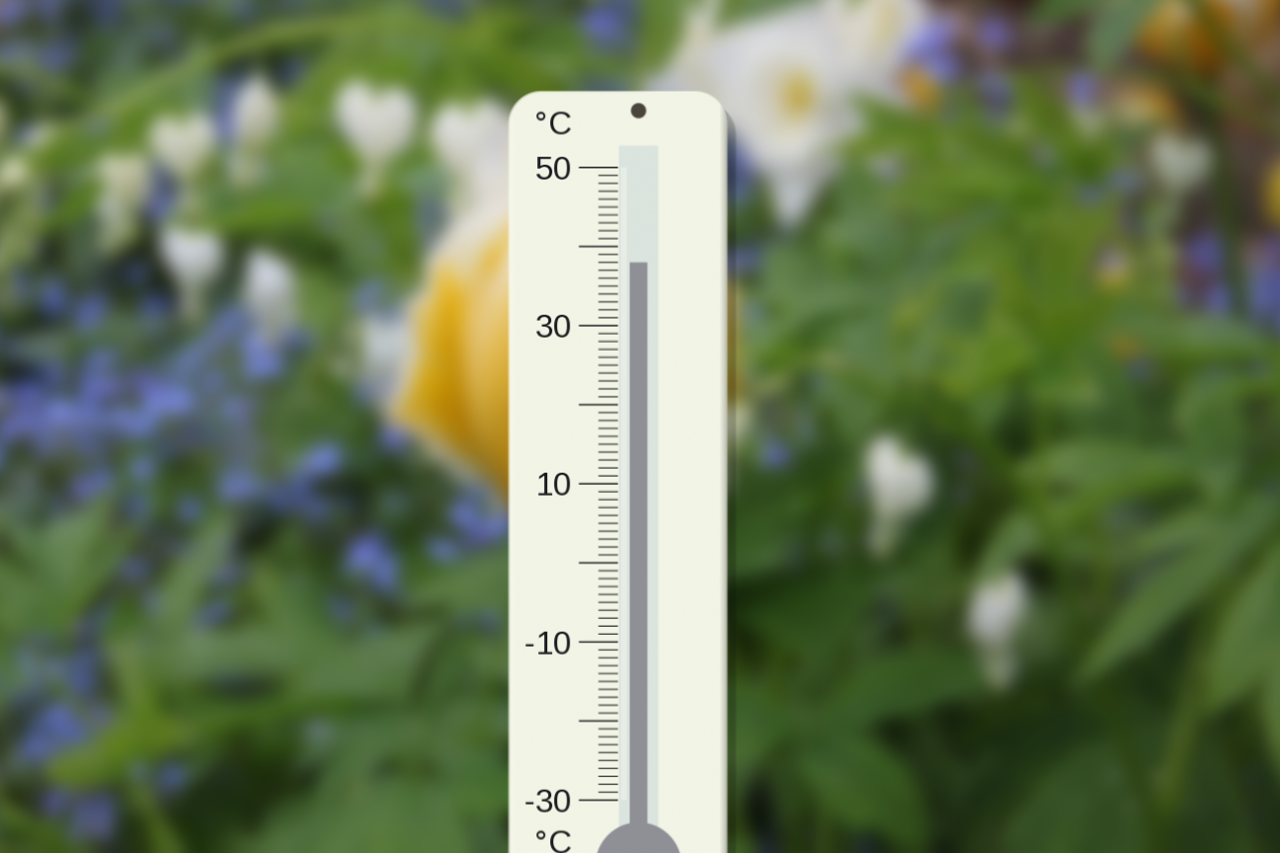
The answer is 38 °C
